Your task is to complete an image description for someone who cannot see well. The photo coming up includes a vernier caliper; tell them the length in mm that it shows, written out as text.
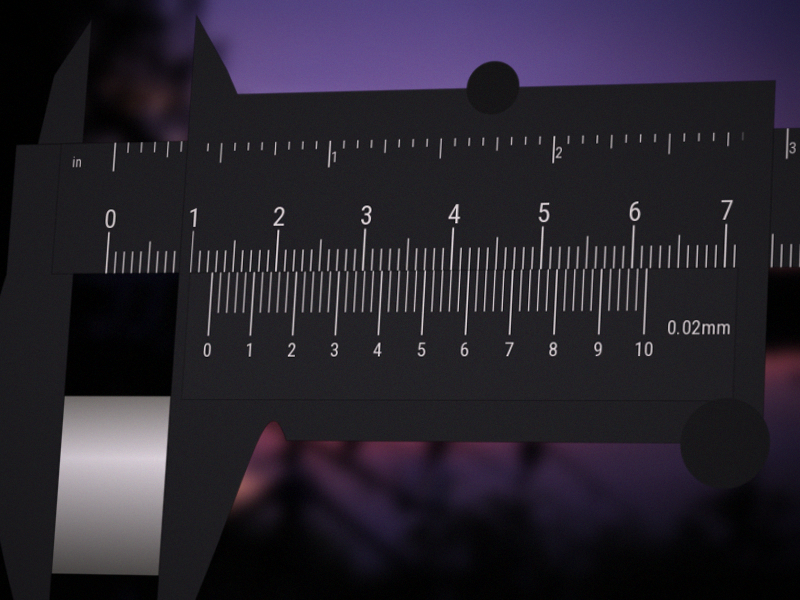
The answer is 12.6 mm
